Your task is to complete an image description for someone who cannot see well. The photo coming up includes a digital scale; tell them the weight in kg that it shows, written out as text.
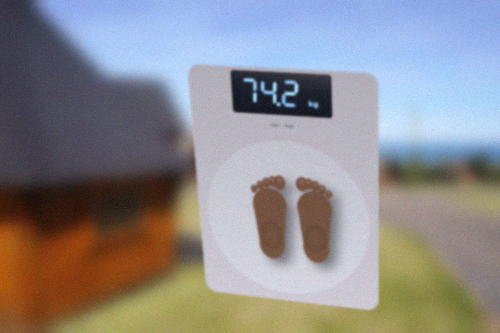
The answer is 74.2 kg
